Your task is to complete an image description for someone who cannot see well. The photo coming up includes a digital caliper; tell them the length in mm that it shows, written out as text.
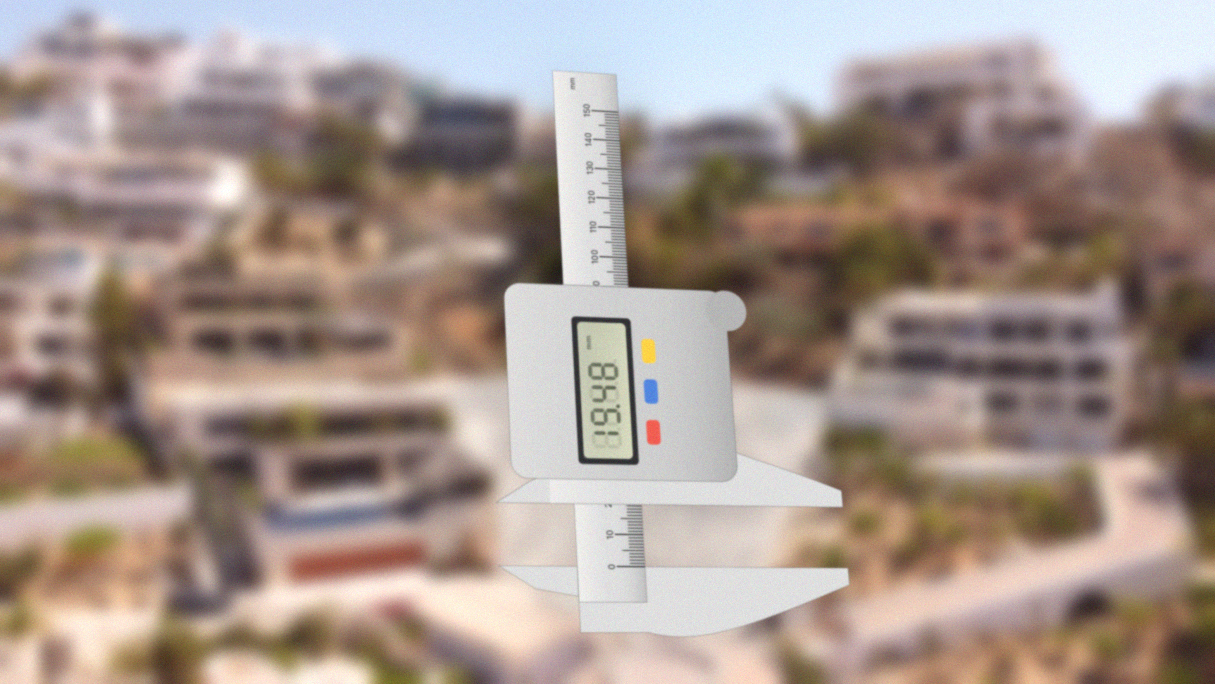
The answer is 19.48 mm
